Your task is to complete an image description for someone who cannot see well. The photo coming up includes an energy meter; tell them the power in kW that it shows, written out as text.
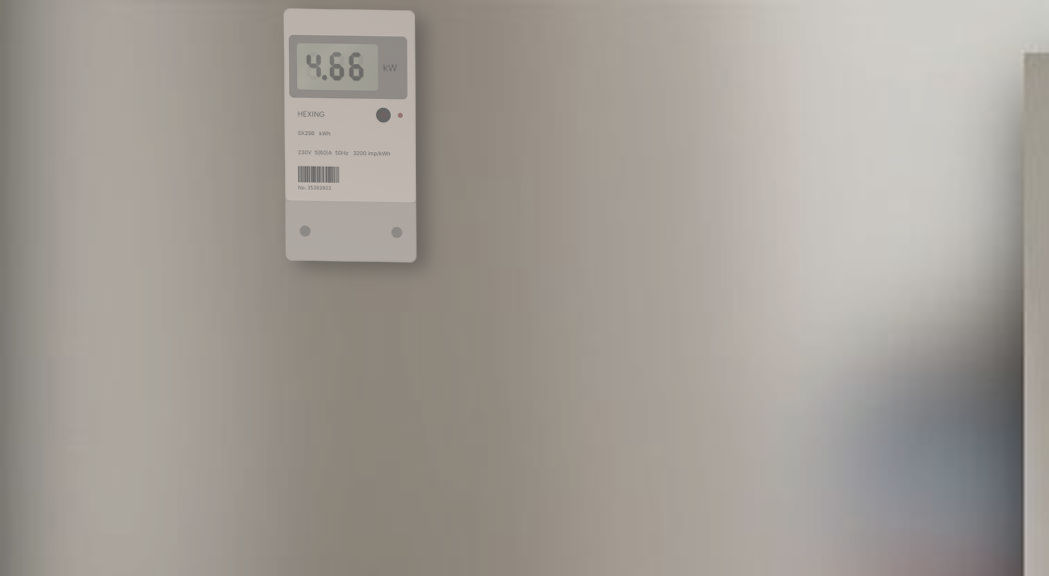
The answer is 4.66 kW
